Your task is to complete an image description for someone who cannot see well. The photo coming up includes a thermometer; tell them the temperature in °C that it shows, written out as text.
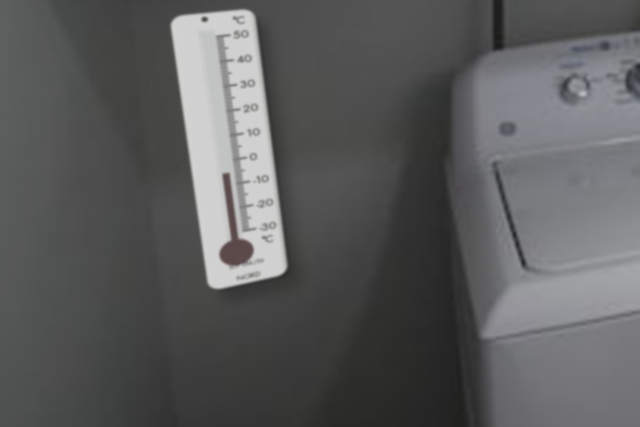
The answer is -5 °C
